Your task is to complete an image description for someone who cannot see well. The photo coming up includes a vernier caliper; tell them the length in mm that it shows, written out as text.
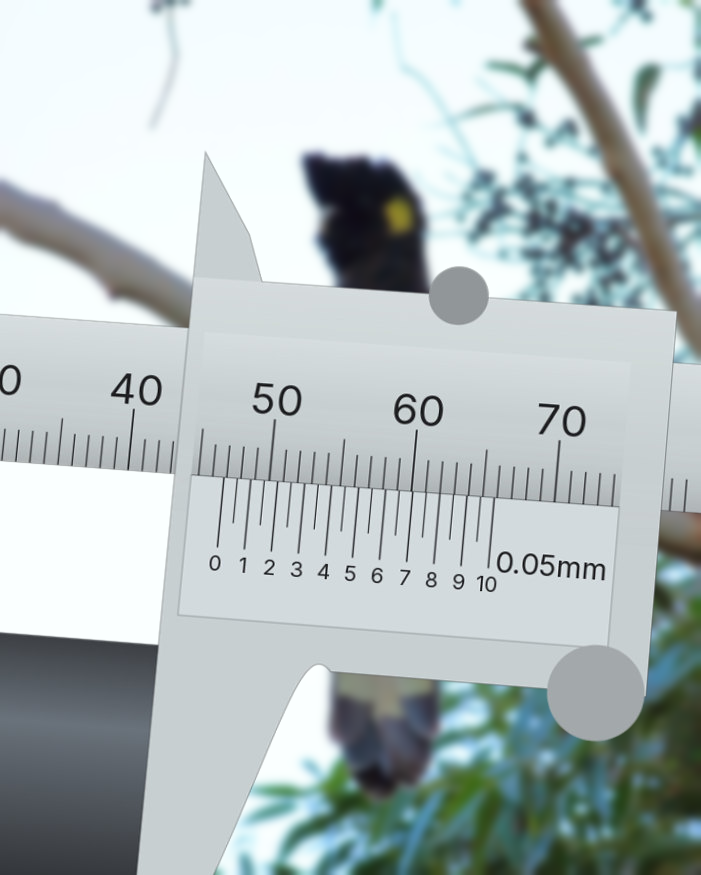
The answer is 46.8 mm
